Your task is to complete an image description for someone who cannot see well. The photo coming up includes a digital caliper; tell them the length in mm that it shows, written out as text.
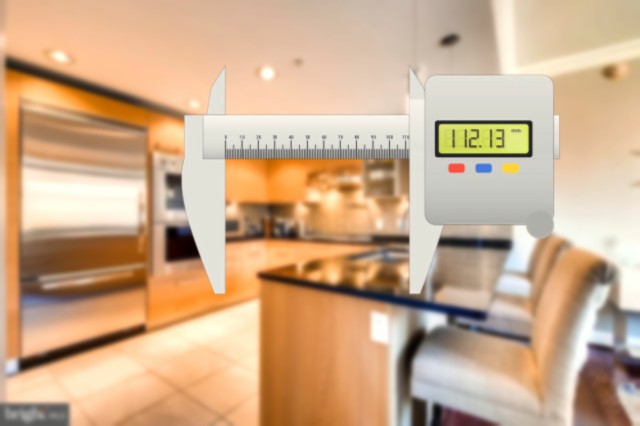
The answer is 112.13 mm
